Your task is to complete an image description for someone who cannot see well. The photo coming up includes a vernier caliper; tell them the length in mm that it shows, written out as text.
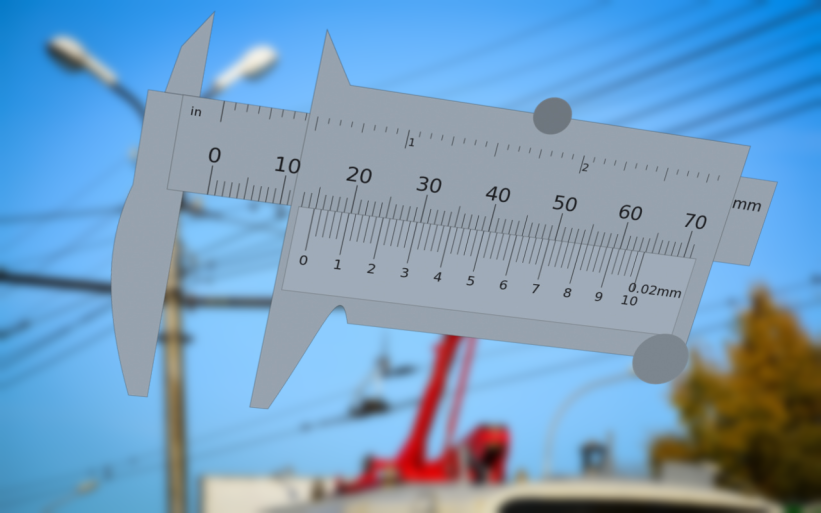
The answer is 14.8 mm
